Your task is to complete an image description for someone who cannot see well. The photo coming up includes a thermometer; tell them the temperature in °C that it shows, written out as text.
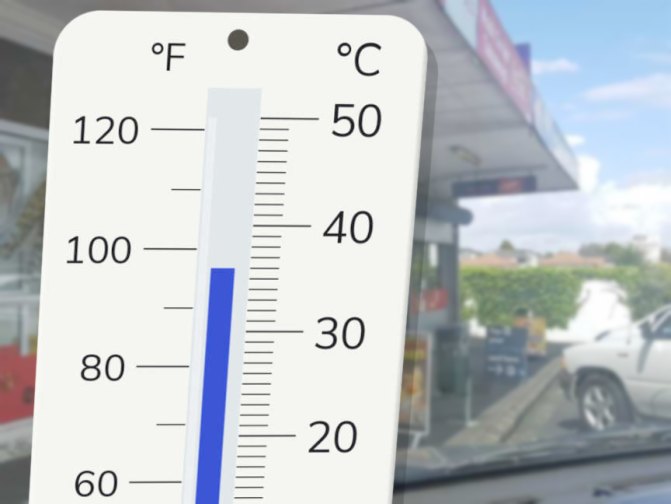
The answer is 36 °C
